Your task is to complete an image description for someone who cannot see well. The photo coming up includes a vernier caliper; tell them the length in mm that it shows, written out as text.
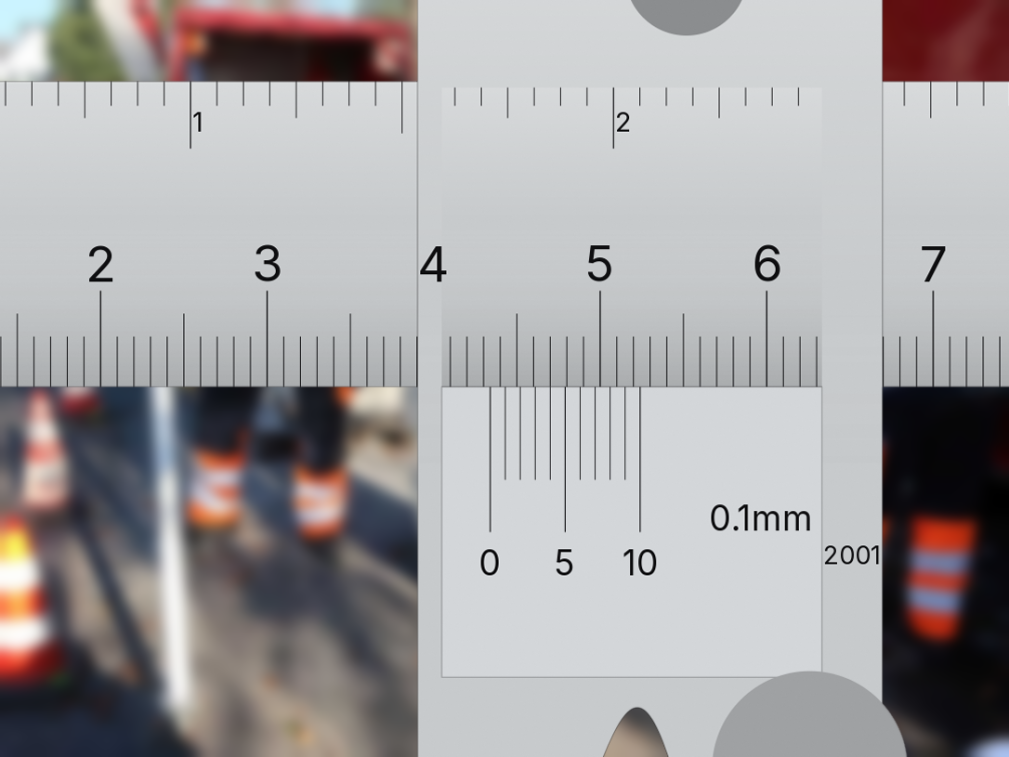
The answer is 43.4 mm
